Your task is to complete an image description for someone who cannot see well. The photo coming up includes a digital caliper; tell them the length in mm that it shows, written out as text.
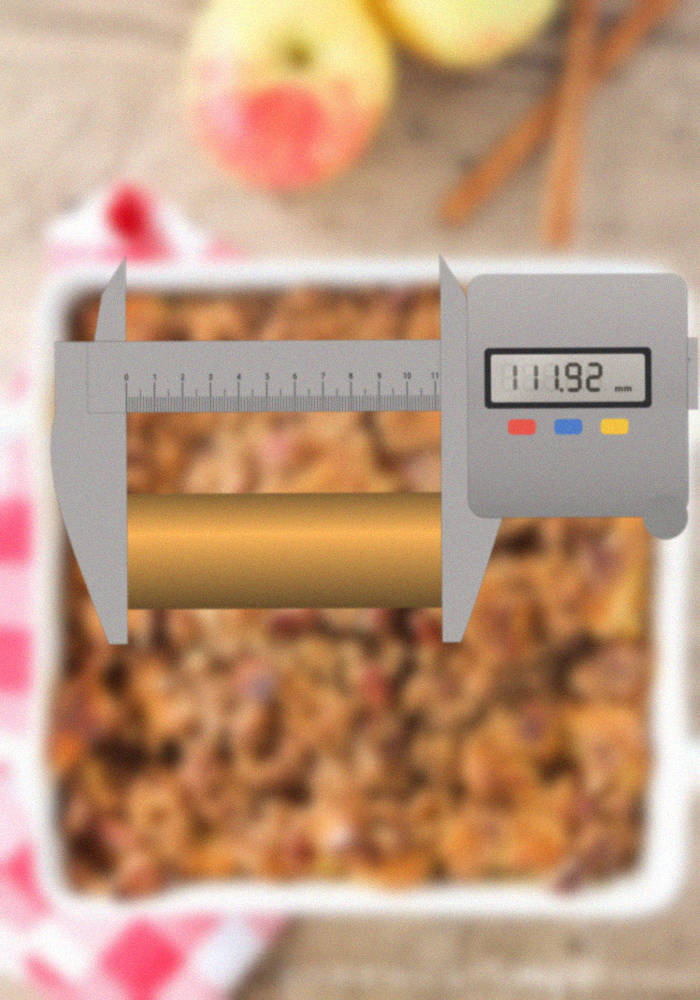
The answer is 111.92 mm
